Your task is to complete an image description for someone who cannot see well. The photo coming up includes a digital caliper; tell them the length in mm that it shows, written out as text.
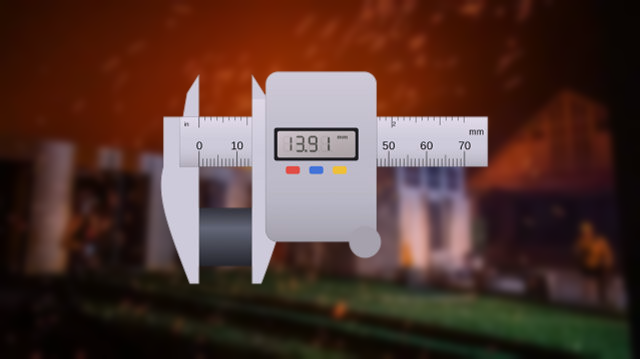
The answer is 13.91 mm
